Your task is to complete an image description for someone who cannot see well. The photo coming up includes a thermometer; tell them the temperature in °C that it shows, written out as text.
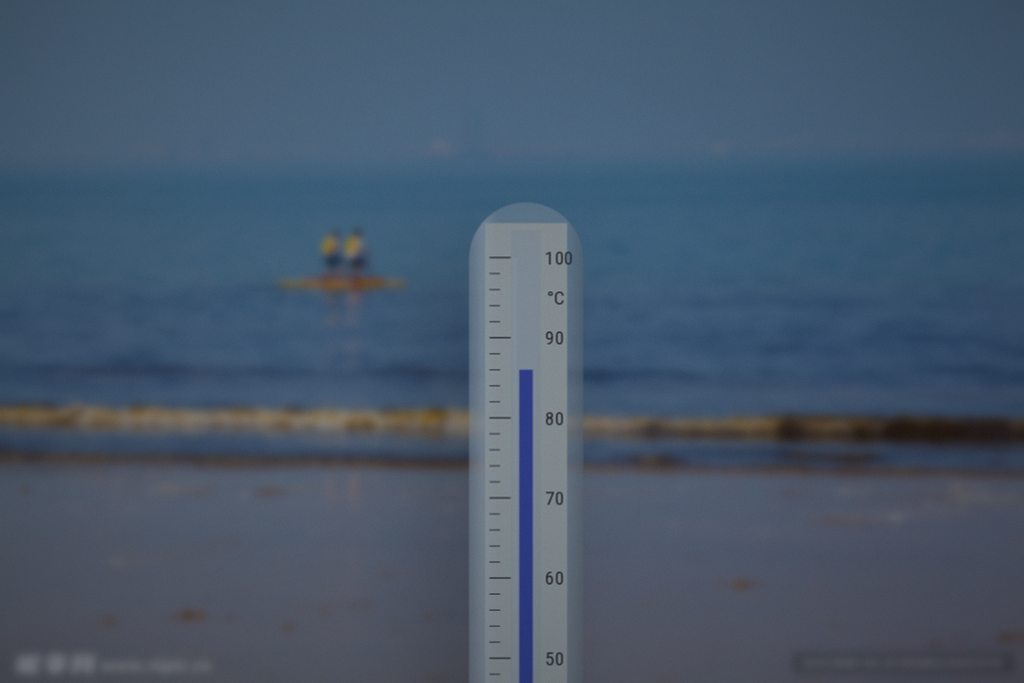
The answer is 86 °C
